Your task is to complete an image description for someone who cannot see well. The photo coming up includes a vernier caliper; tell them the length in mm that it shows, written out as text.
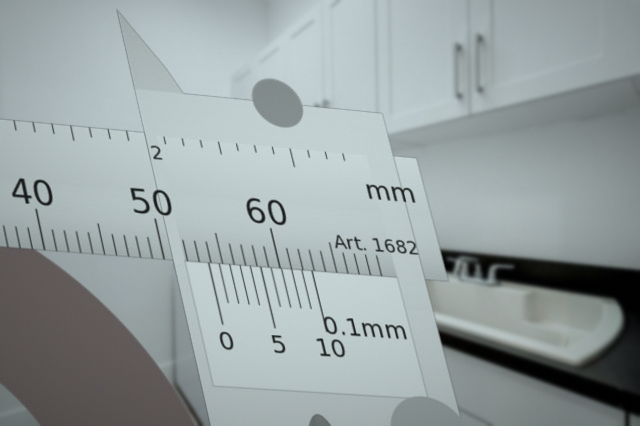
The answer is 53.8 mm
